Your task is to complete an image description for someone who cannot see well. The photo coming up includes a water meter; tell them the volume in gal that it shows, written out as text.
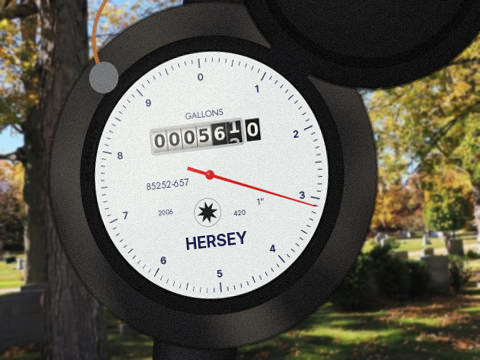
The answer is 5613.1 gal
